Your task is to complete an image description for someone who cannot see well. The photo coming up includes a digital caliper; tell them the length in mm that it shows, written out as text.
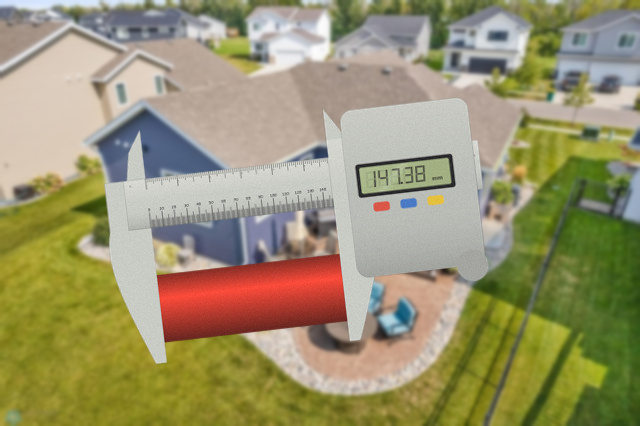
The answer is 147.38 mm
